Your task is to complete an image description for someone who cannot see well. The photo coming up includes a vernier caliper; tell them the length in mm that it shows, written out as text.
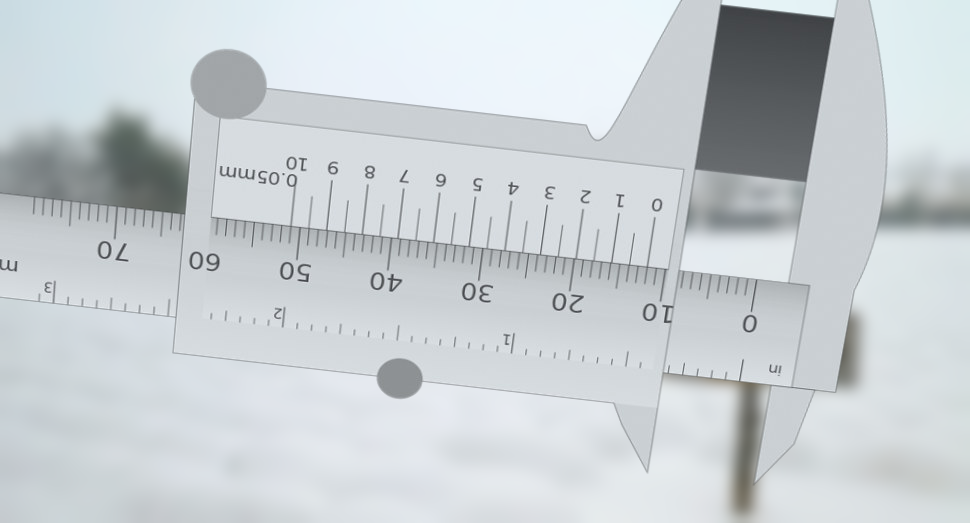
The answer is 12.0 mm
